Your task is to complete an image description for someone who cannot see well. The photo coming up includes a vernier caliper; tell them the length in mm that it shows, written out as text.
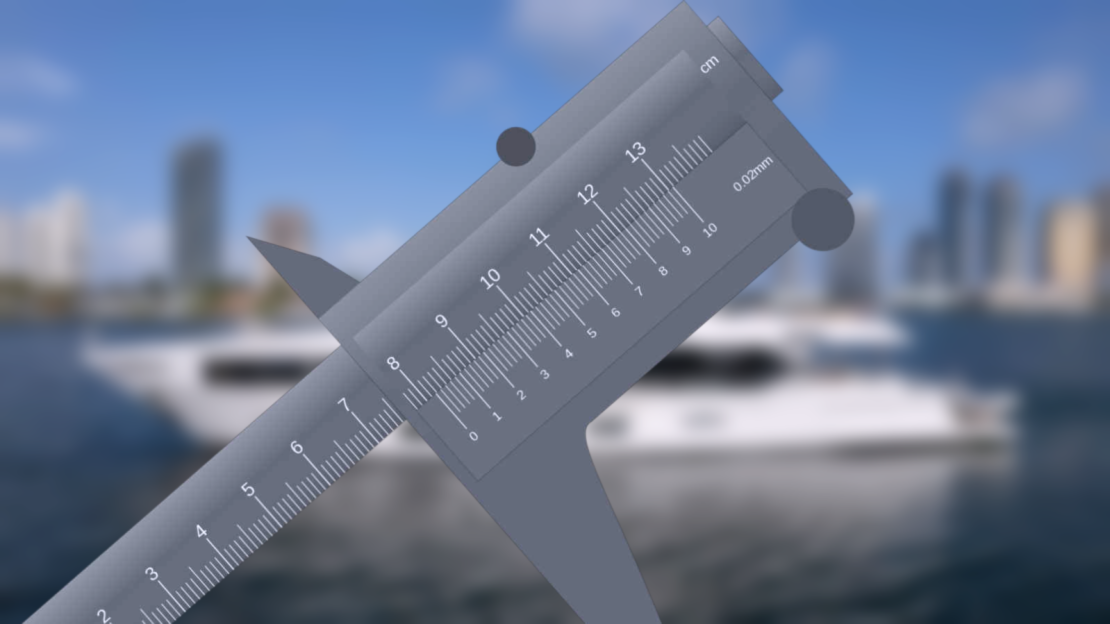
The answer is 81.8 mm
